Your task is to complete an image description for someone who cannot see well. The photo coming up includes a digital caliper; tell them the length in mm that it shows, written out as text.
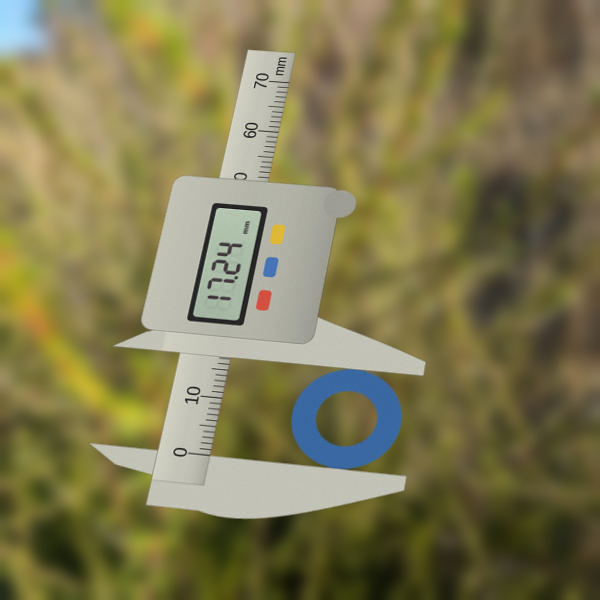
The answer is 17.24 mm
